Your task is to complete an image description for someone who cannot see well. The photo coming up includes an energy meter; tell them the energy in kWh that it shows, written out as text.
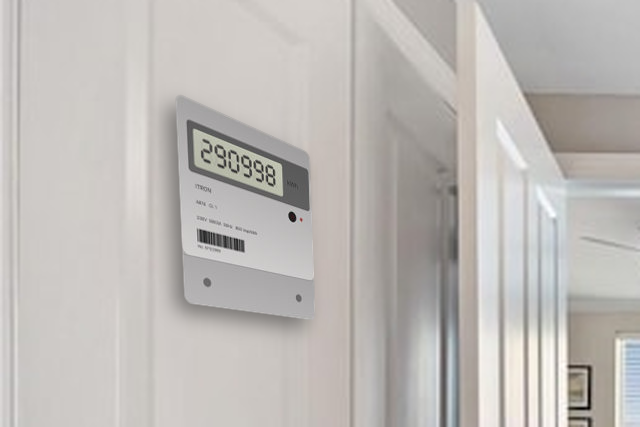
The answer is 290998 kWh
